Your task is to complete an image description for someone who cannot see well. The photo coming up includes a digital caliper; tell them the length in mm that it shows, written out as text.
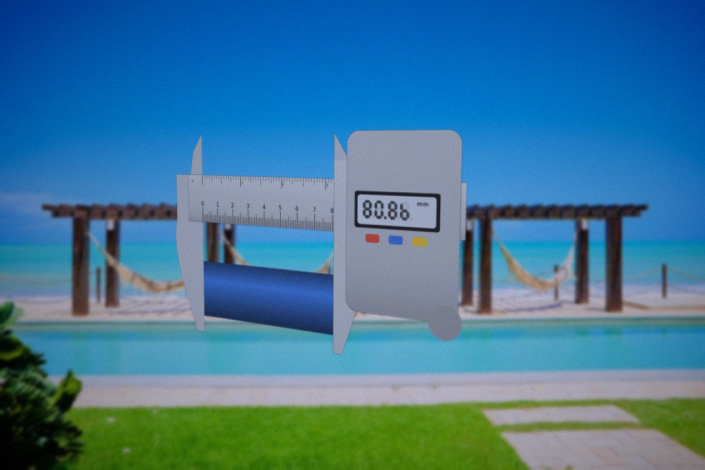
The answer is 80.86 mm
